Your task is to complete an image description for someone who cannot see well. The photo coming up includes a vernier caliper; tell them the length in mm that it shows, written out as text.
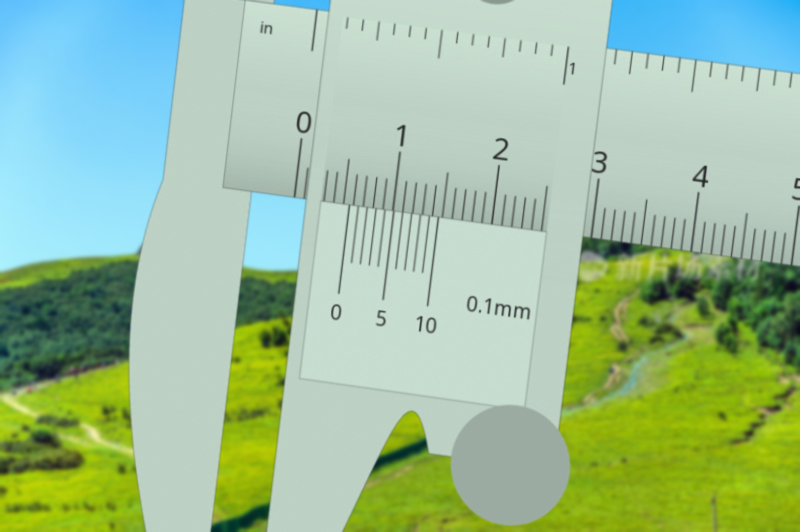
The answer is 5.6 mm
